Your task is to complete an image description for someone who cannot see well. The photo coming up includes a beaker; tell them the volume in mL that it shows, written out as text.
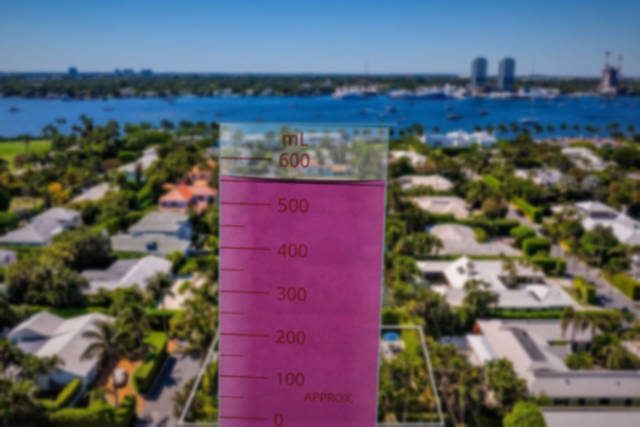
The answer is 550 mL
